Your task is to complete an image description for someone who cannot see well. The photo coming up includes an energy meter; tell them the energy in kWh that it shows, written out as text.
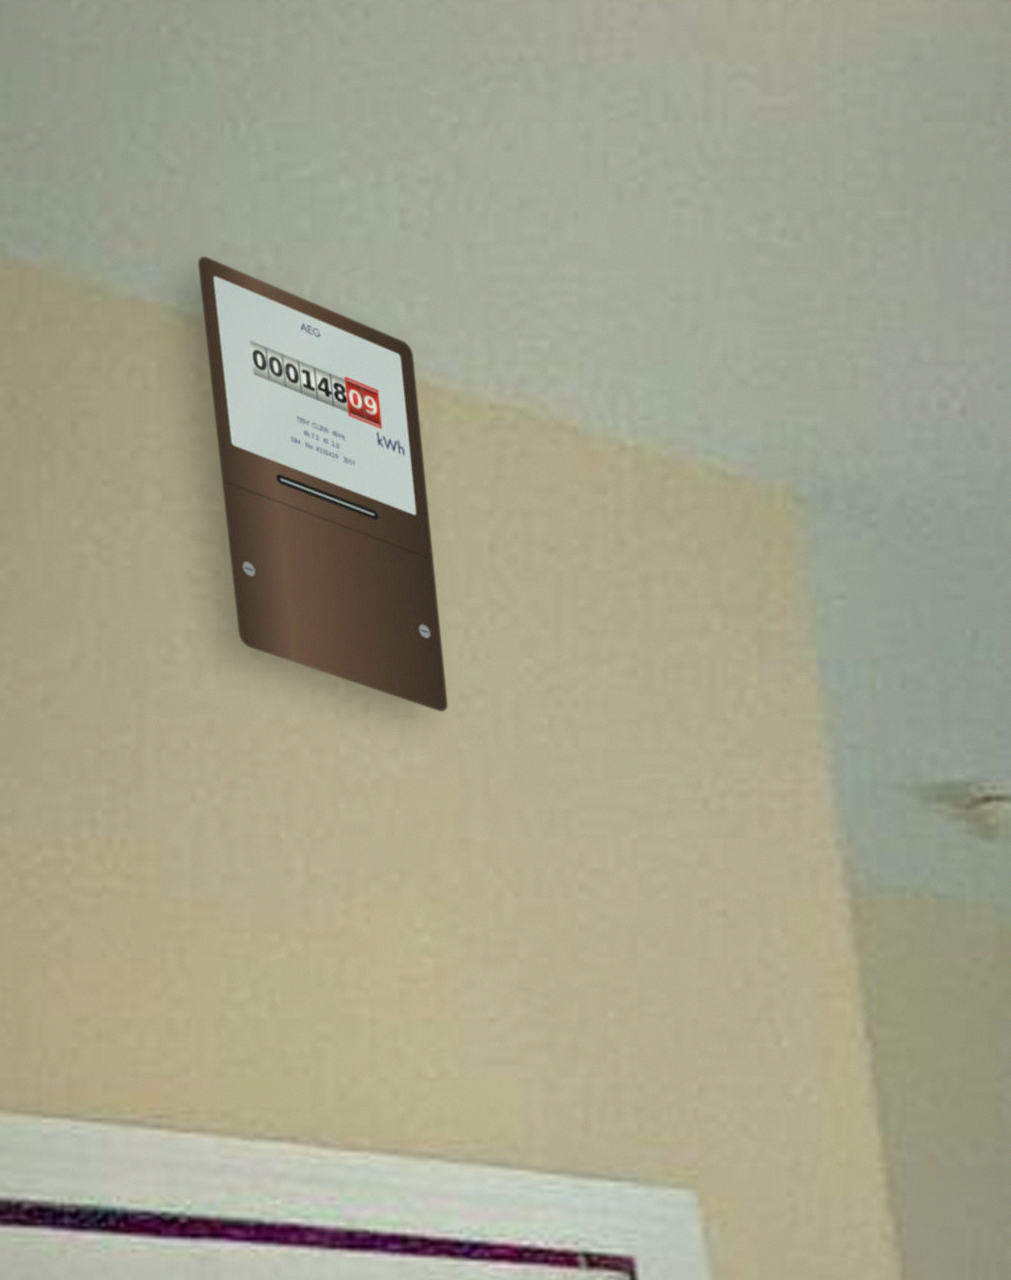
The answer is 148.09 kWh
